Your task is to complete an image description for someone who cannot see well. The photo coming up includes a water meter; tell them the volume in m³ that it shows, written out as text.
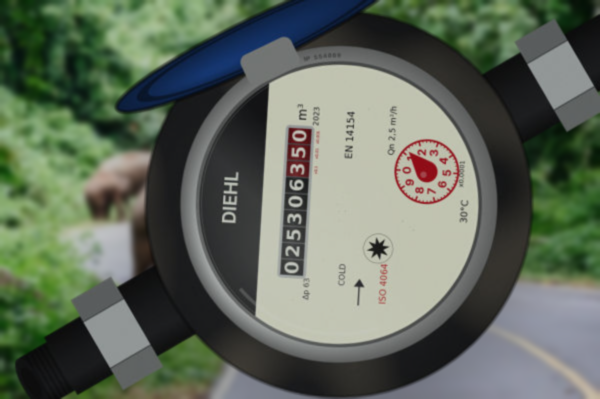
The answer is 25306.3501 m³
